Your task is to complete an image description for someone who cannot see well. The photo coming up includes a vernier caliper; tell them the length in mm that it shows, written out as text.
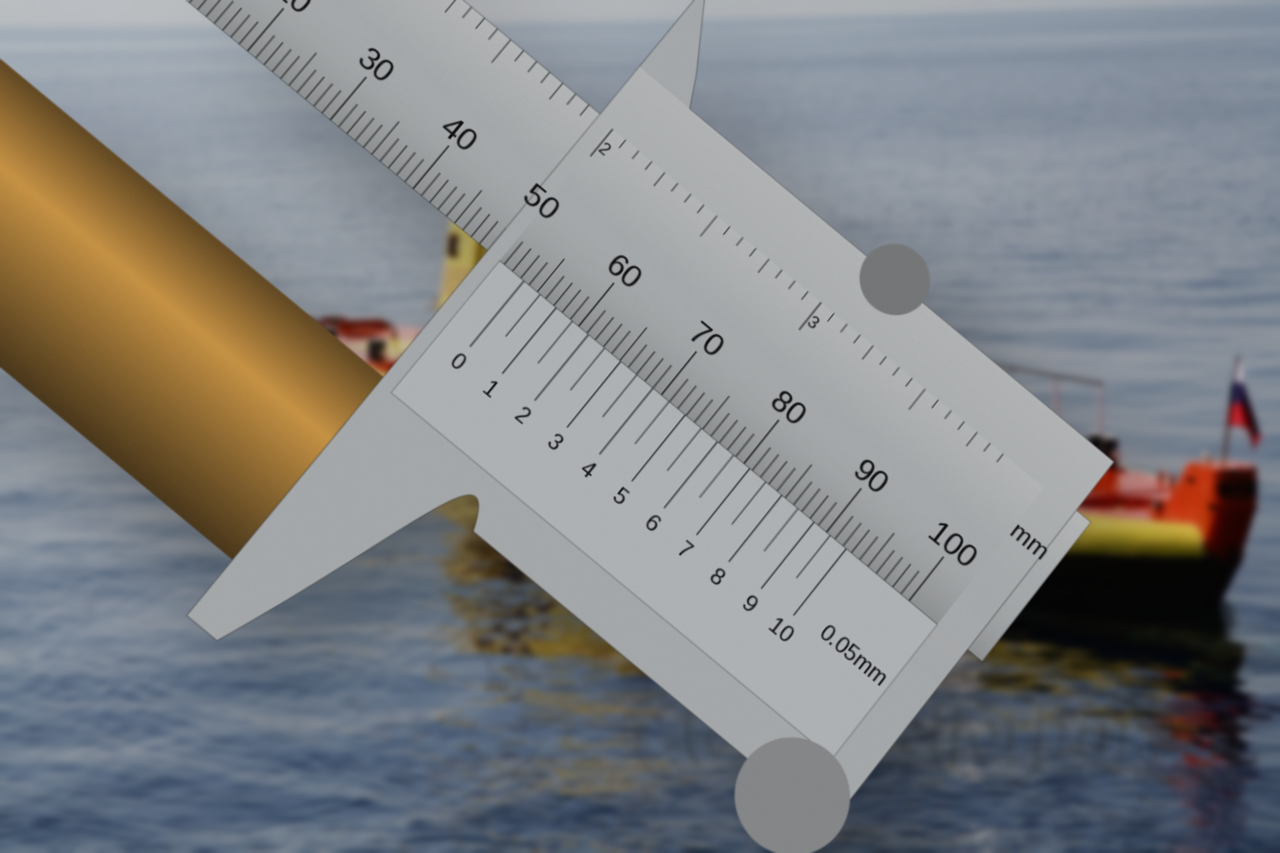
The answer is 53.4 mm
